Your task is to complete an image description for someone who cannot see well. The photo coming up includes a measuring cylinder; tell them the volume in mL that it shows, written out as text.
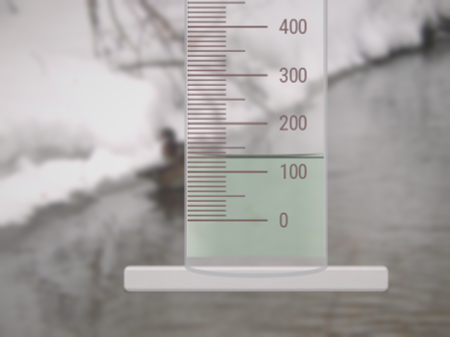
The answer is 130 mL
